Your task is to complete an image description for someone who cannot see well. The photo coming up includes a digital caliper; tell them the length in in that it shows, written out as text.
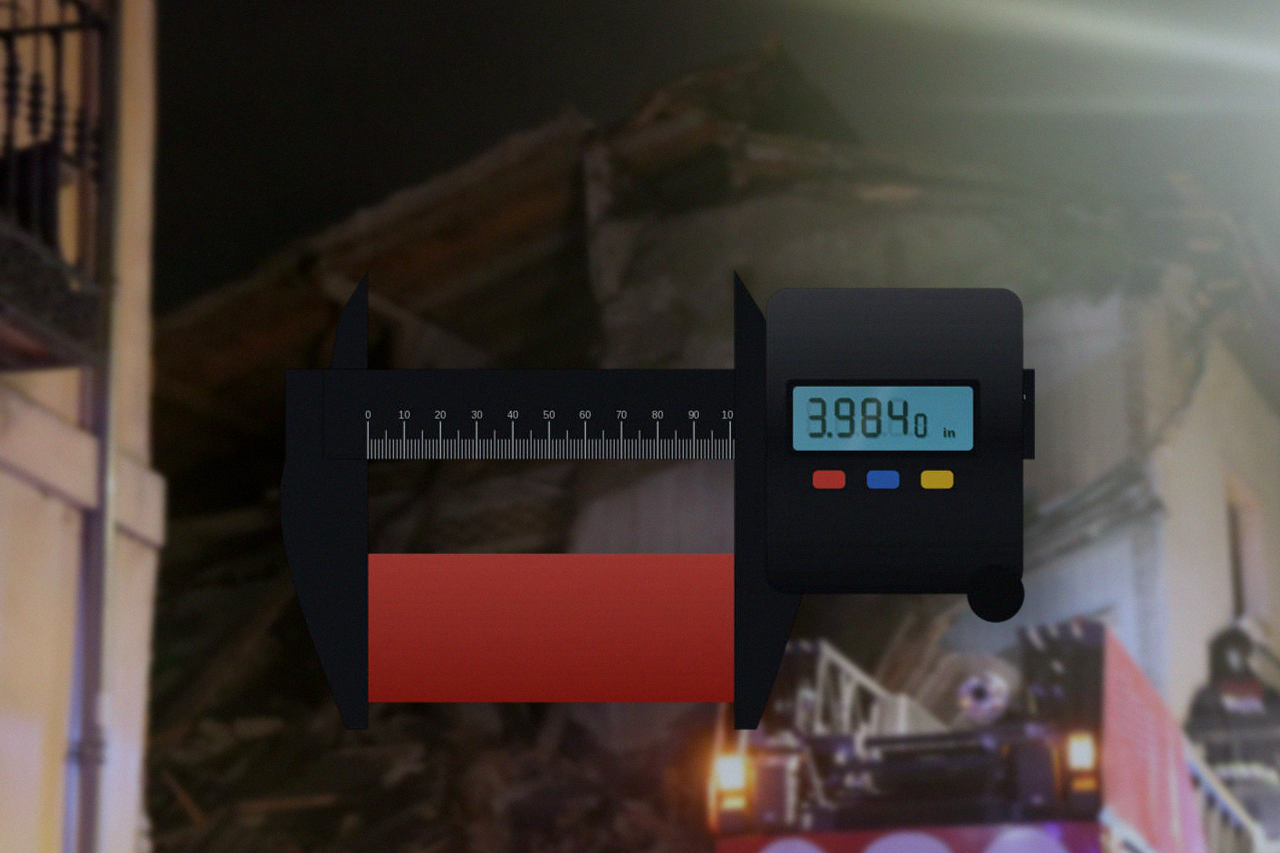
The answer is 3.9840 in
